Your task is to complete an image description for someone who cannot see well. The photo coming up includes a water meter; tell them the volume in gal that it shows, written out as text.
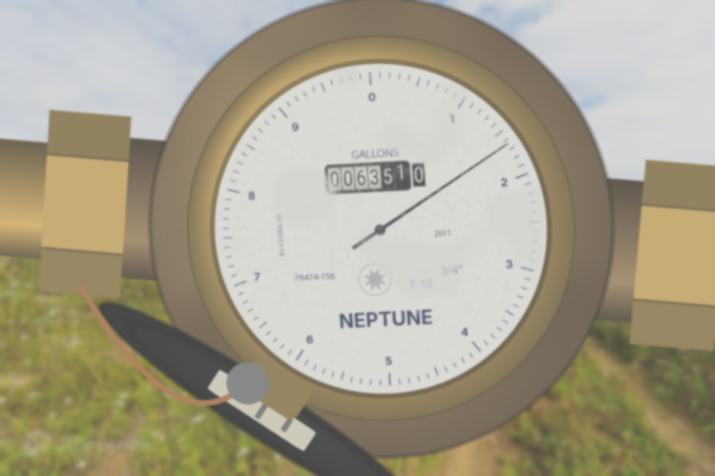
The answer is 63511.6 gal
